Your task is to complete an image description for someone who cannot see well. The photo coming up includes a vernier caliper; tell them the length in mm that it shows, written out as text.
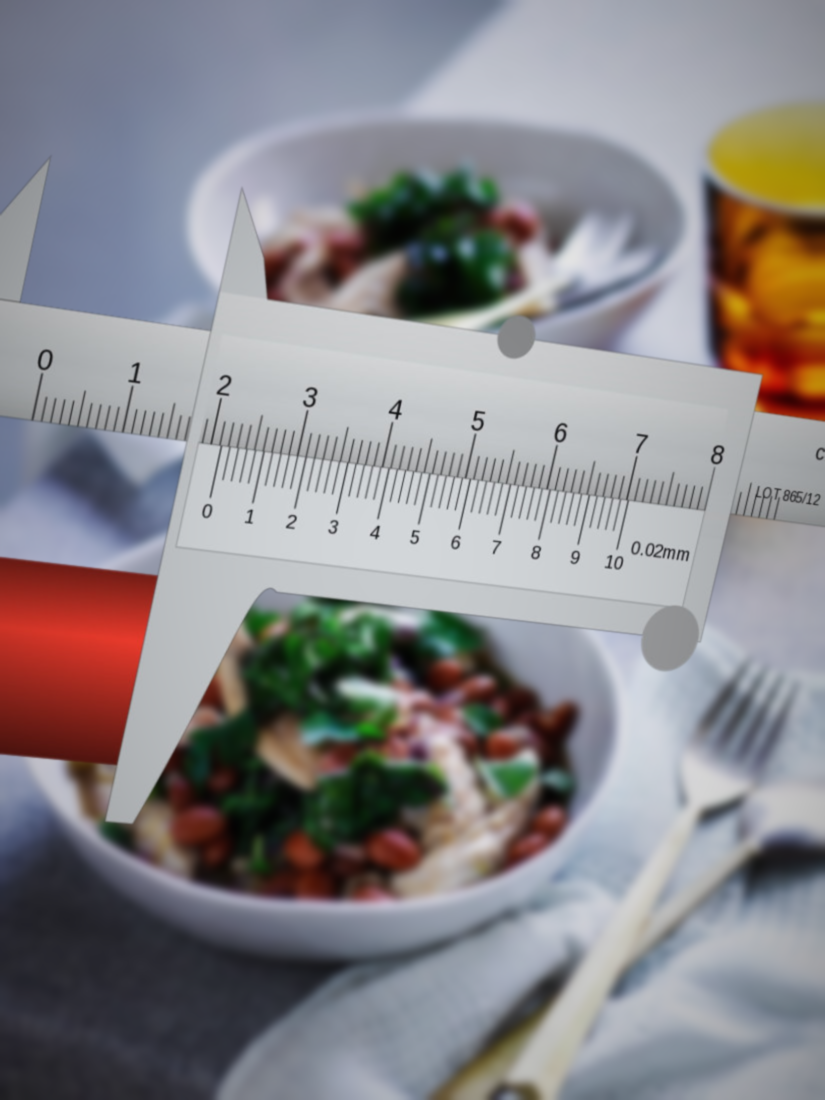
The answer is 21.2 mm
